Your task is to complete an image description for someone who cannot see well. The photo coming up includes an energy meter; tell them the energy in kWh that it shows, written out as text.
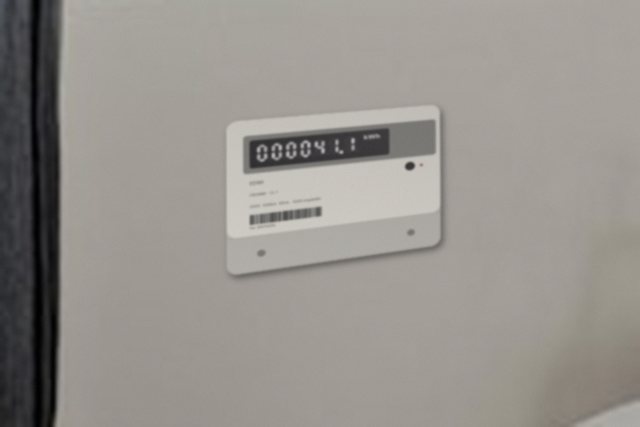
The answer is 41.1 kWh
